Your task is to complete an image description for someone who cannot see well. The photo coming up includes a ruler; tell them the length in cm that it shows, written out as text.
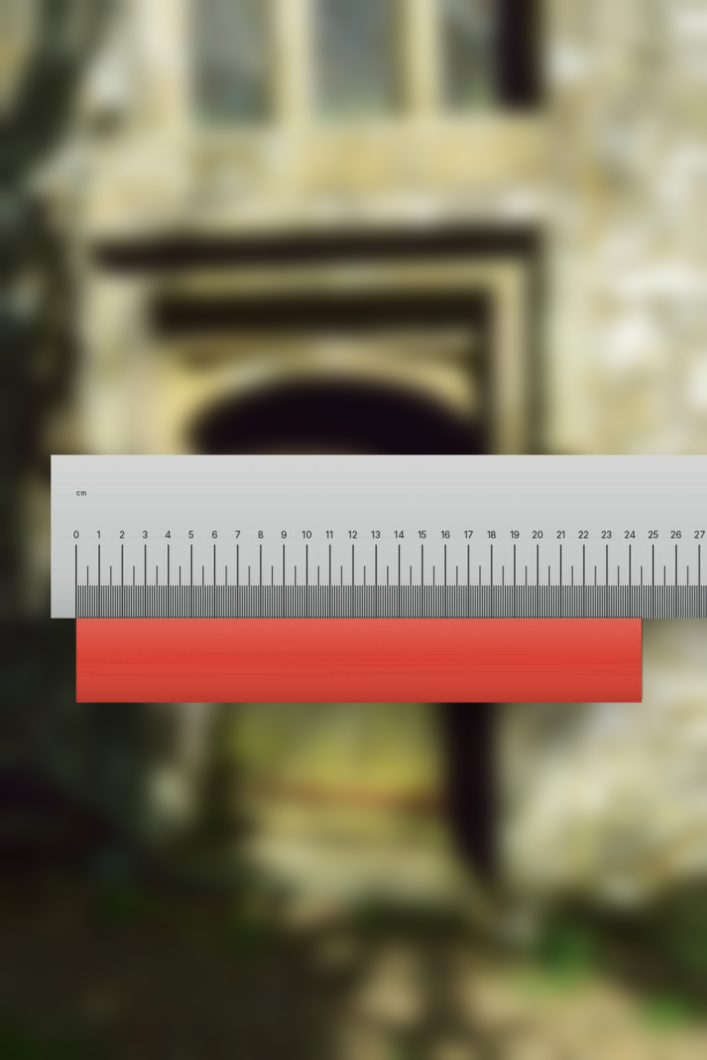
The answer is 24.5 cm
